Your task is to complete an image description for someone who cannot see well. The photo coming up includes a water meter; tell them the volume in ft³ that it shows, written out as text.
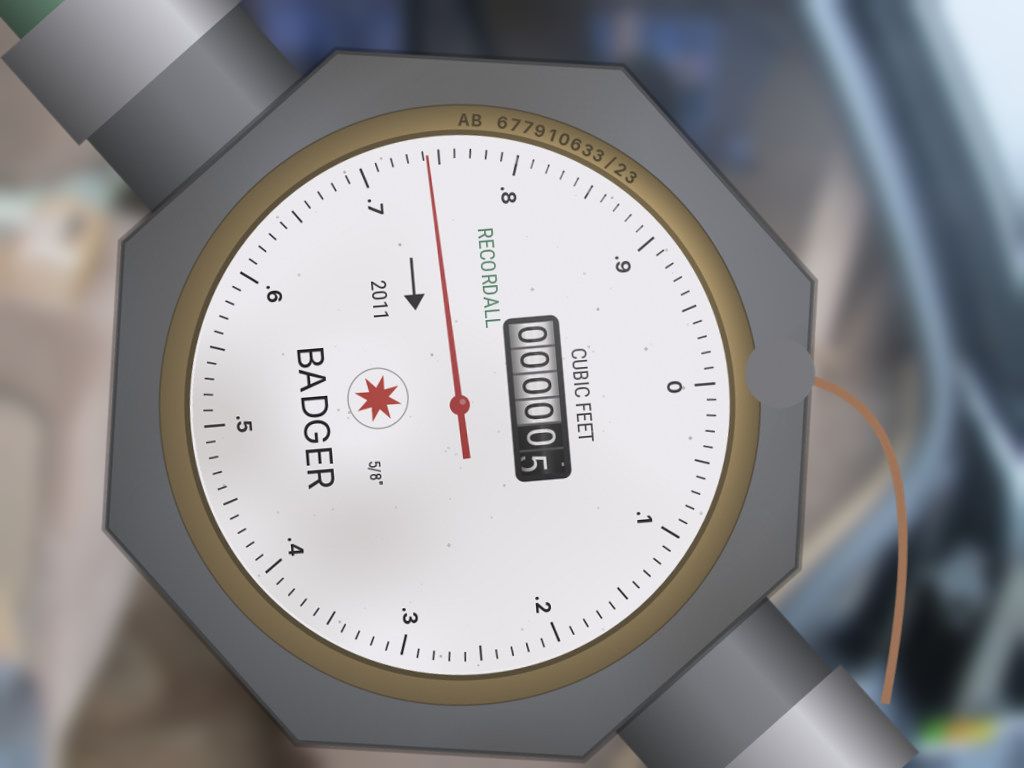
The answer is 4.74 ft³
